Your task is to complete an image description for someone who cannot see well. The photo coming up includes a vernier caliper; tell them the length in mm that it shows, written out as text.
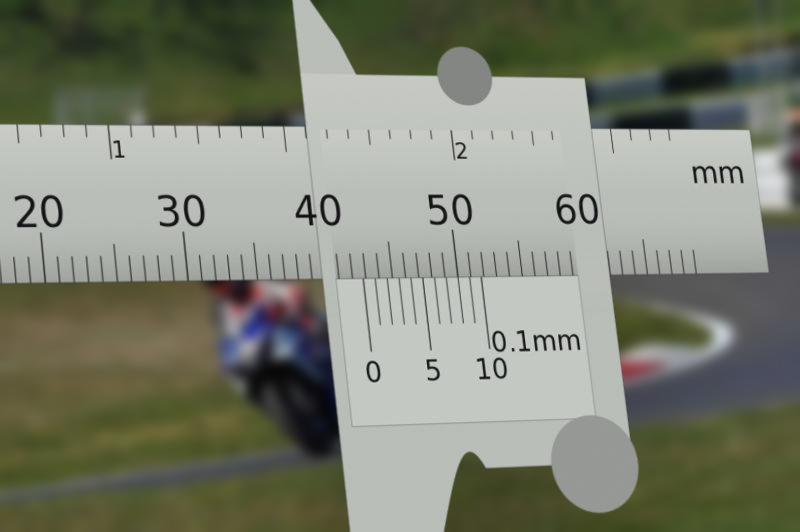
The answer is 42.8 mm
